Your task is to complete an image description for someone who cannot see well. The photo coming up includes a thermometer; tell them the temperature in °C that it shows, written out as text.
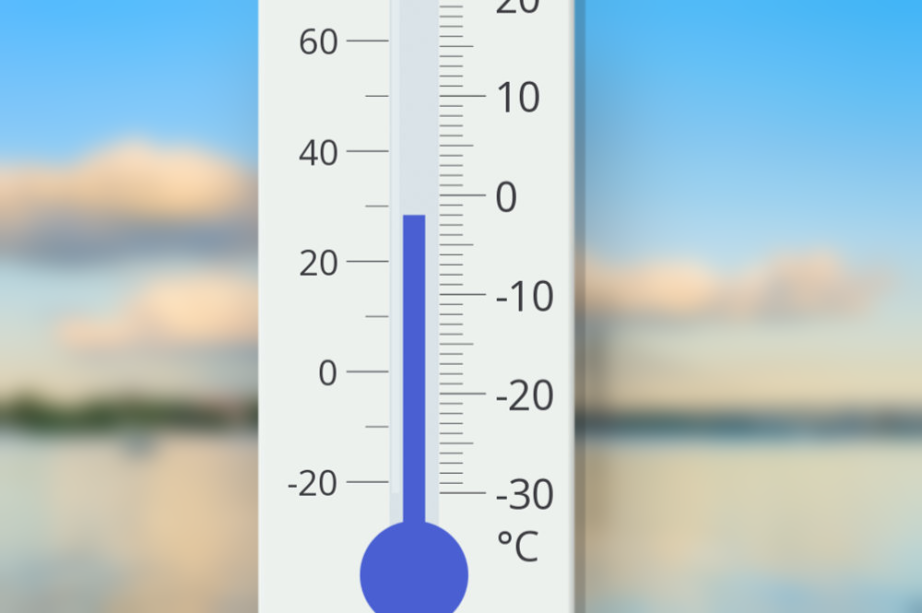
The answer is -2 °C
